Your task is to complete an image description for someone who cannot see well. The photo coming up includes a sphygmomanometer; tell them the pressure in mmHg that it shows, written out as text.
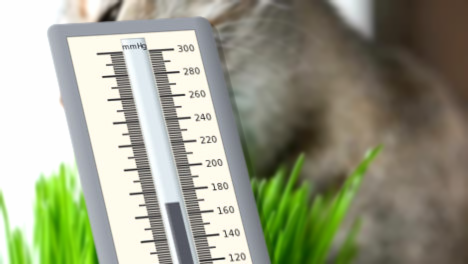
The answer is 170 mmHg
